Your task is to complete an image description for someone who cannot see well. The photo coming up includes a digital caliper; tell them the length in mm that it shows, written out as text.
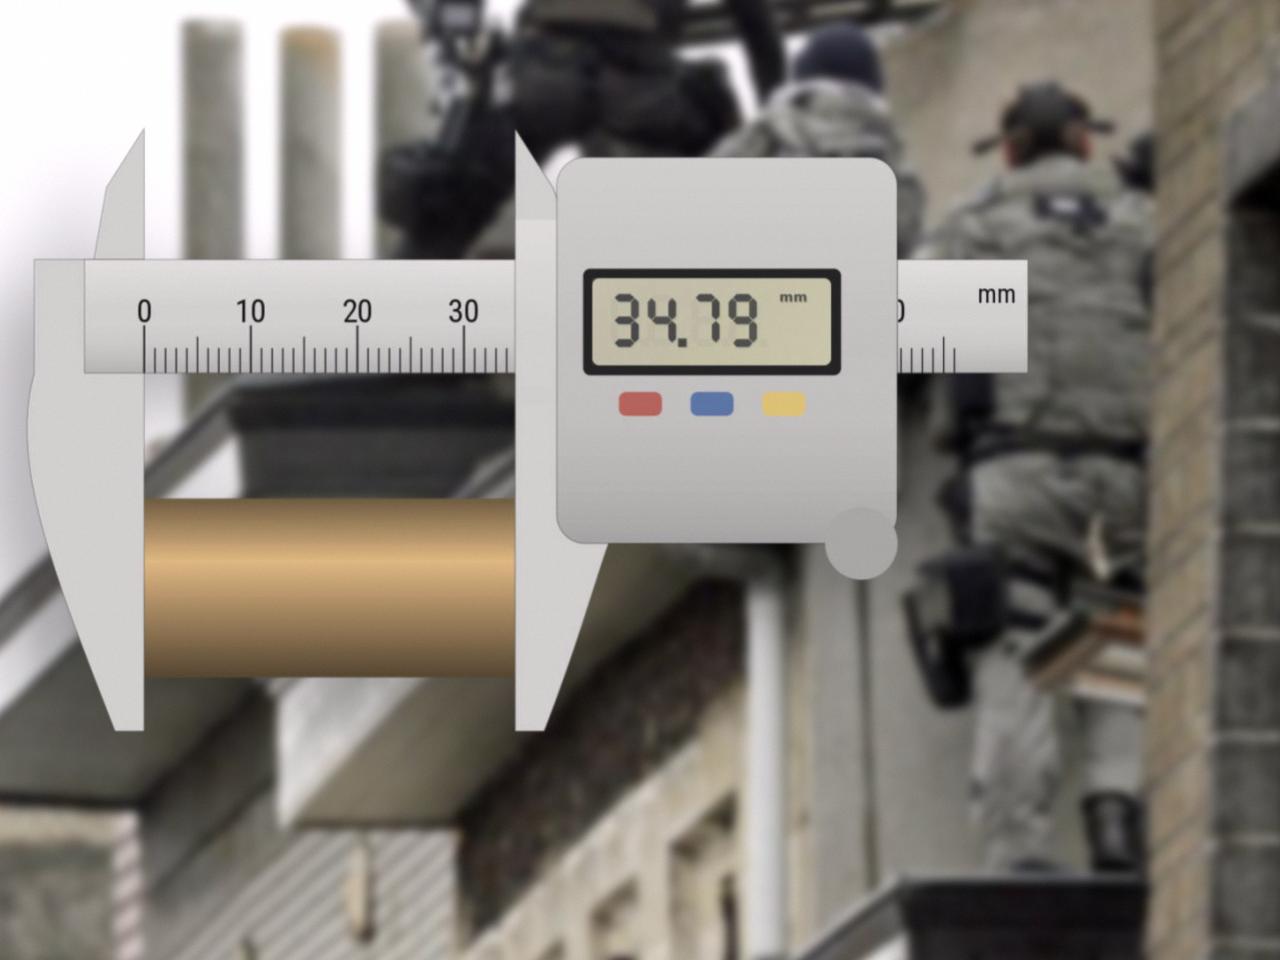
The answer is 34.79 mm
